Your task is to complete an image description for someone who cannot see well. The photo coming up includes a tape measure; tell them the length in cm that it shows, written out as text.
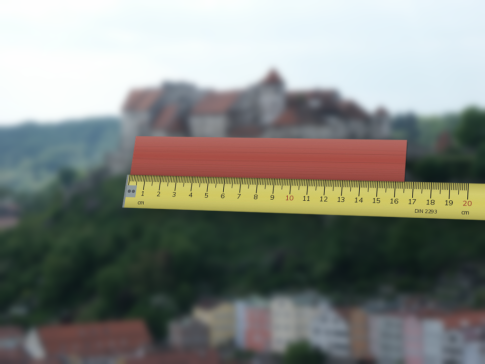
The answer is 16.5 cm
